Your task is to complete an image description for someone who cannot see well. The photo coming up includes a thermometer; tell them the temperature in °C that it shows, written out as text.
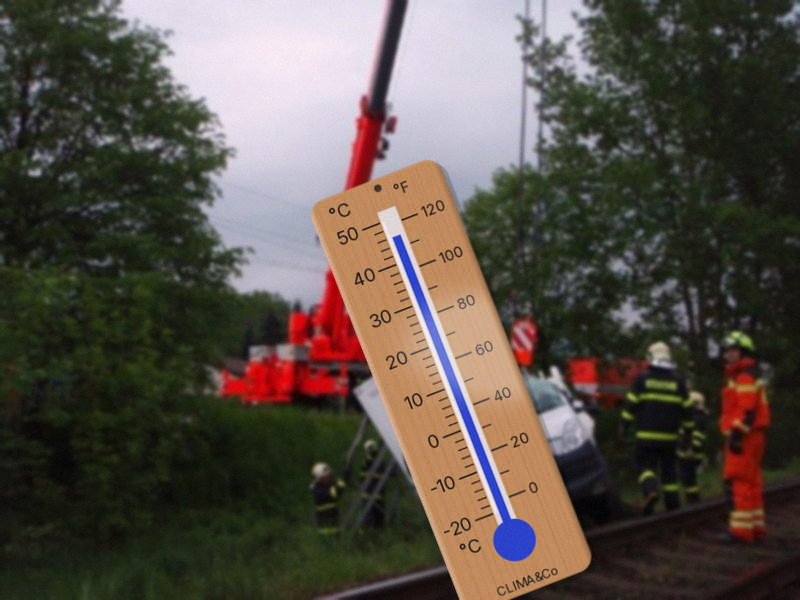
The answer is 46 °C
